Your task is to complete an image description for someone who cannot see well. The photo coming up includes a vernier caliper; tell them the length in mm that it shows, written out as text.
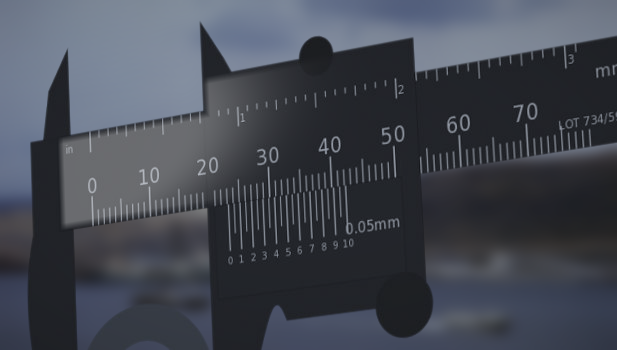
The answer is 23.2 mm
